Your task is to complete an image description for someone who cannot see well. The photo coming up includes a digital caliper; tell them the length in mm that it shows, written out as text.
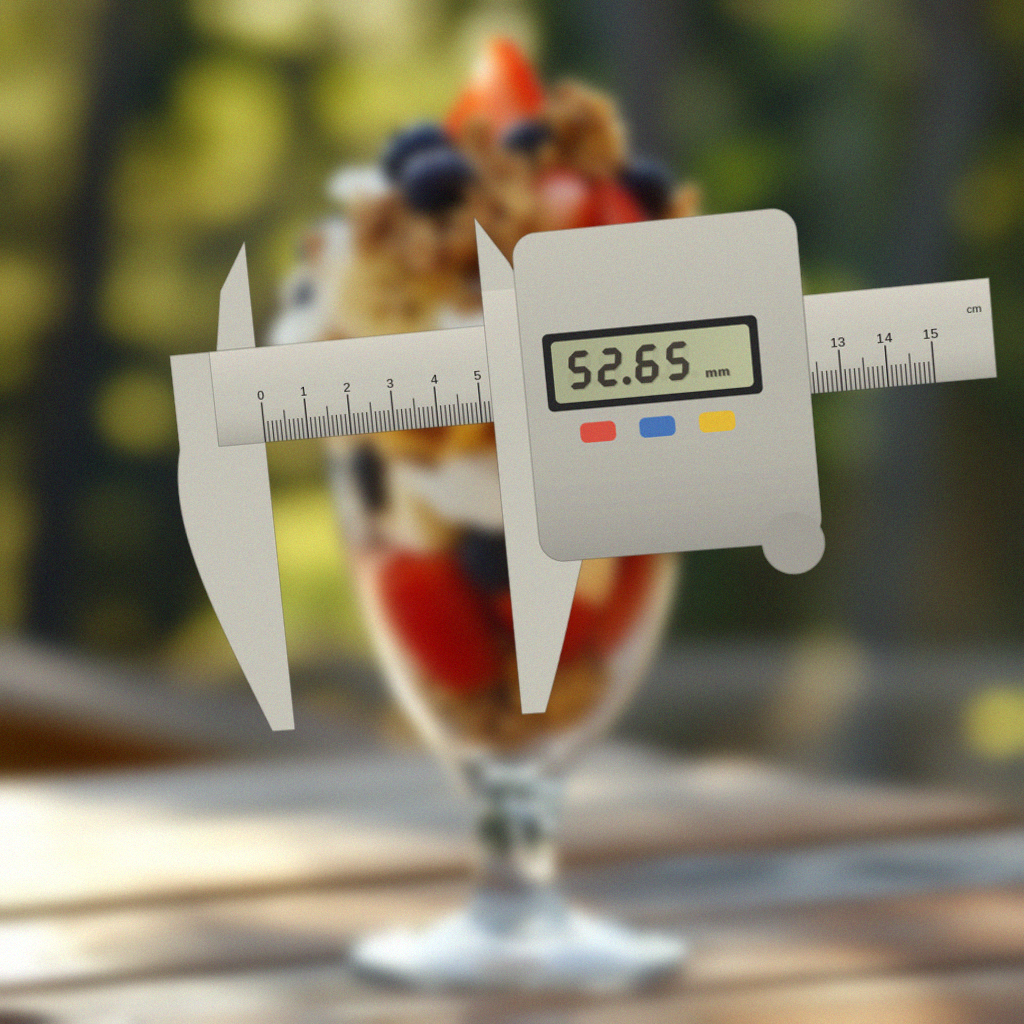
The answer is 52.65 mm
